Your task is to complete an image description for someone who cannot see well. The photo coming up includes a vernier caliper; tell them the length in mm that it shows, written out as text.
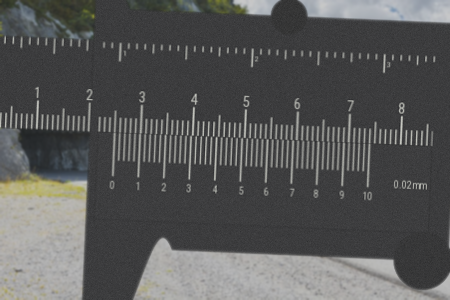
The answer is 25.0 mm
